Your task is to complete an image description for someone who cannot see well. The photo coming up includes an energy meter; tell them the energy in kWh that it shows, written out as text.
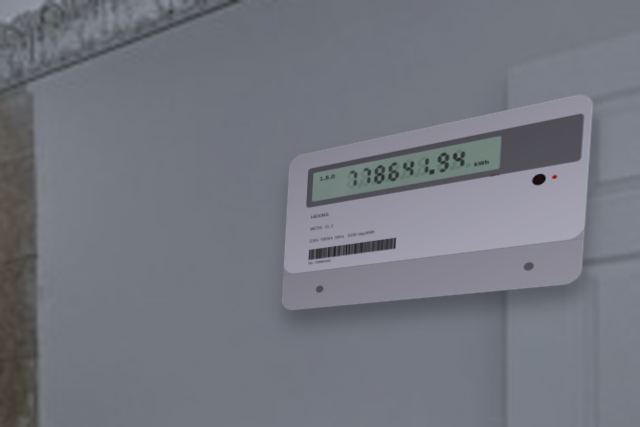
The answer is 778641.94 kWh
